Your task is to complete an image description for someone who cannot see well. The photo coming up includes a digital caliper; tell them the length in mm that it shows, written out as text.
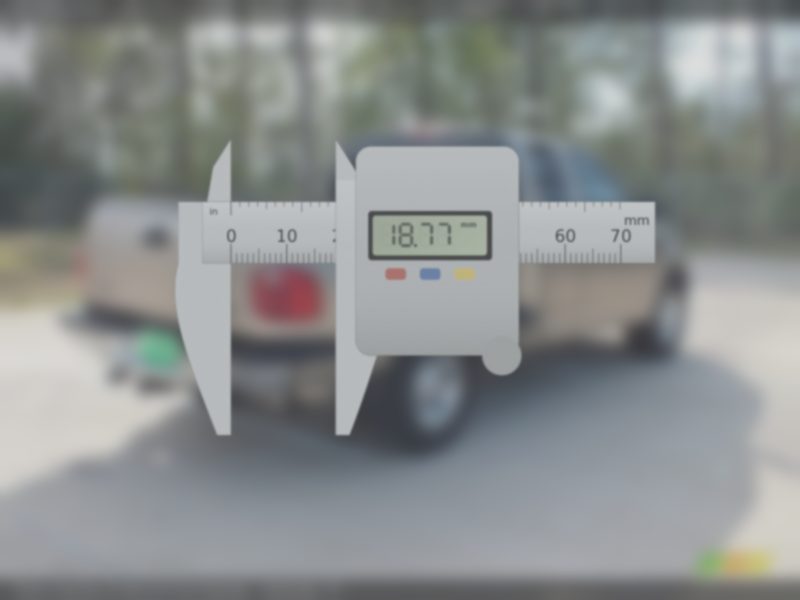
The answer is 18.77 mm
